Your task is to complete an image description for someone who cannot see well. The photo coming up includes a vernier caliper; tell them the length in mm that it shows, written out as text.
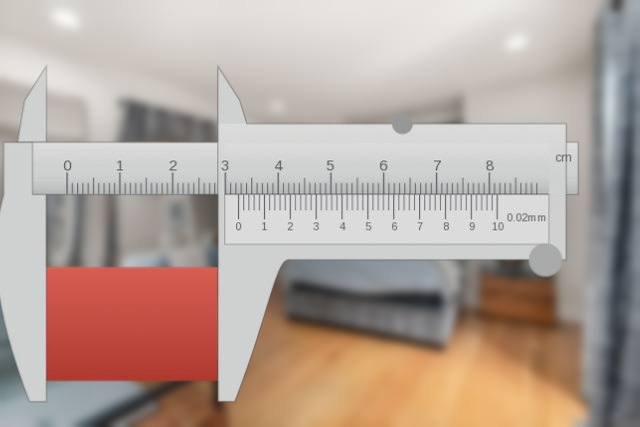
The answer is 32.5 mm
